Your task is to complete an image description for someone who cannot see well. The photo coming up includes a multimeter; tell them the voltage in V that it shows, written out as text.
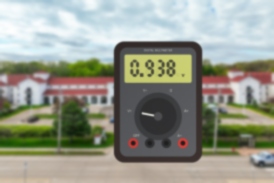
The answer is 0.938 V
